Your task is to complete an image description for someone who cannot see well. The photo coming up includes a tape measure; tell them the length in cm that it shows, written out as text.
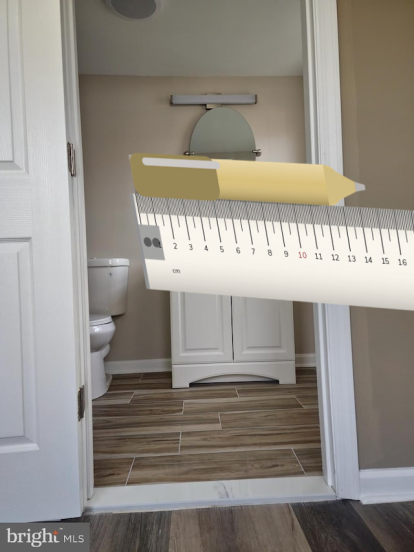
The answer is 14.5 cm
